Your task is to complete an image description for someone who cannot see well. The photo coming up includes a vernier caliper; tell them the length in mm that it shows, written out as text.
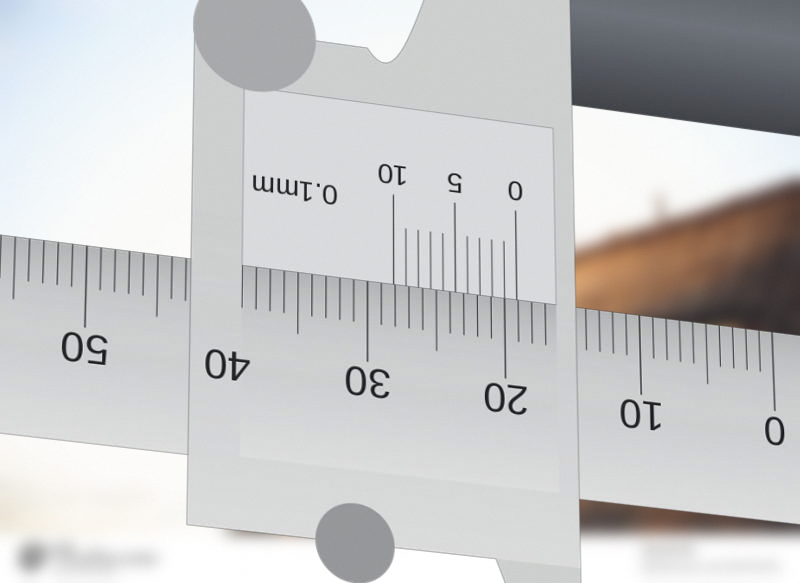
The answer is 19.1 mm
